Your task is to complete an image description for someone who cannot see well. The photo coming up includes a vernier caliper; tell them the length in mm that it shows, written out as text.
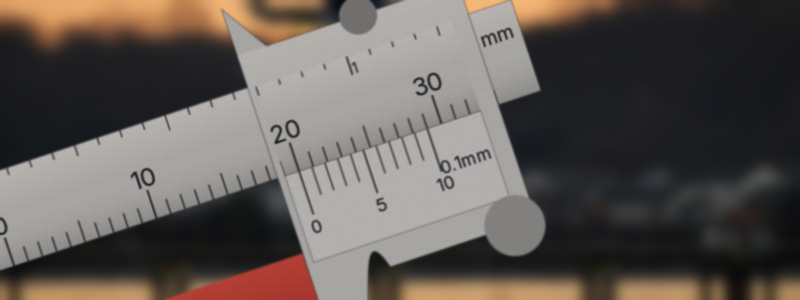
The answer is 20.0 mm
